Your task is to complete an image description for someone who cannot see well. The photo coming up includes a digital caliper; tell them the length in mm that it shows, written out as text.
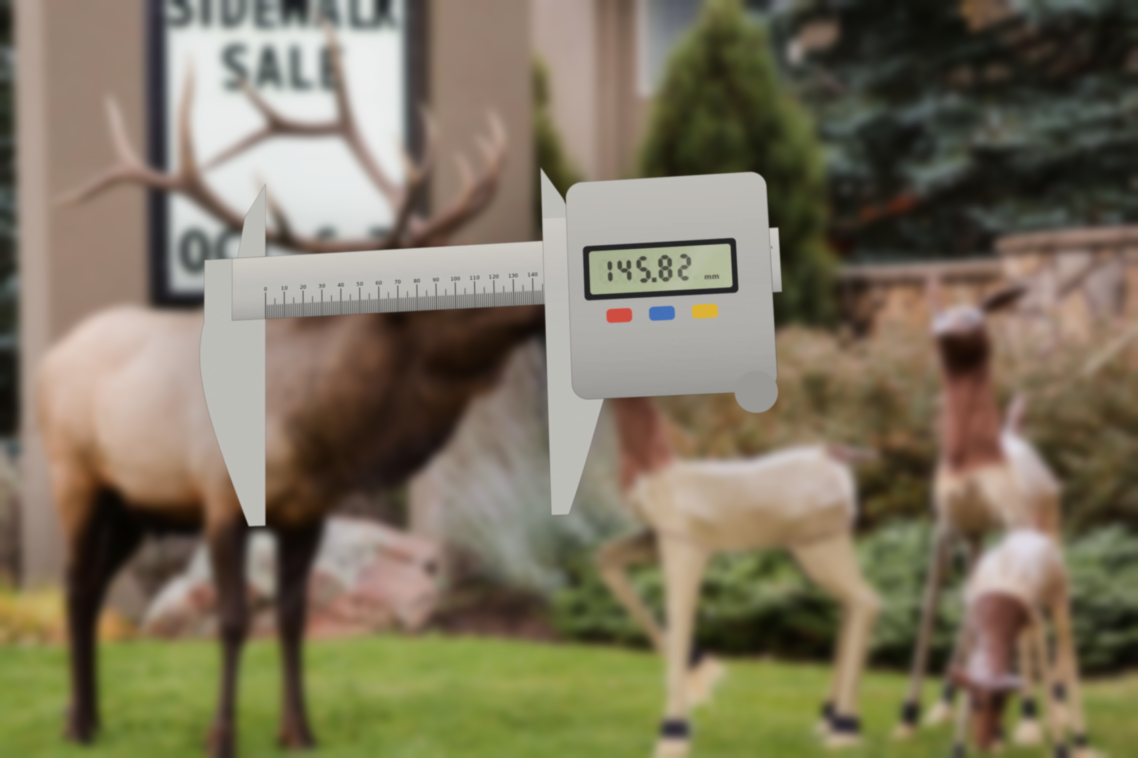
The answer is 145.82 mm
